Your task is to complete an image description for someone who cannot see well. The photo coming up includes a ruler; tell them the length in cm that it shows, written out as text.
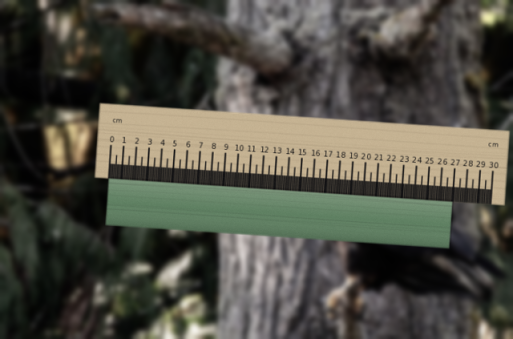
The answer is 27 cm
